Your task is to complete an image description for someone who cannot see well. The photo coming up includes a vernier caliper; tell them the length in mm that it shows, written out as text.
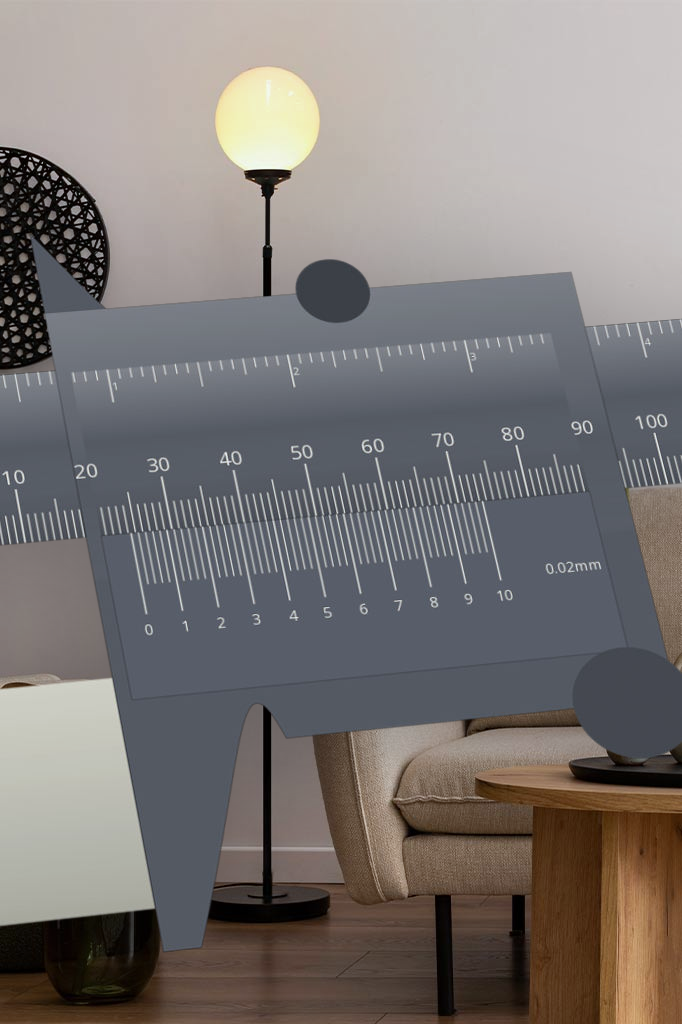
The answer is 24.4 mm
